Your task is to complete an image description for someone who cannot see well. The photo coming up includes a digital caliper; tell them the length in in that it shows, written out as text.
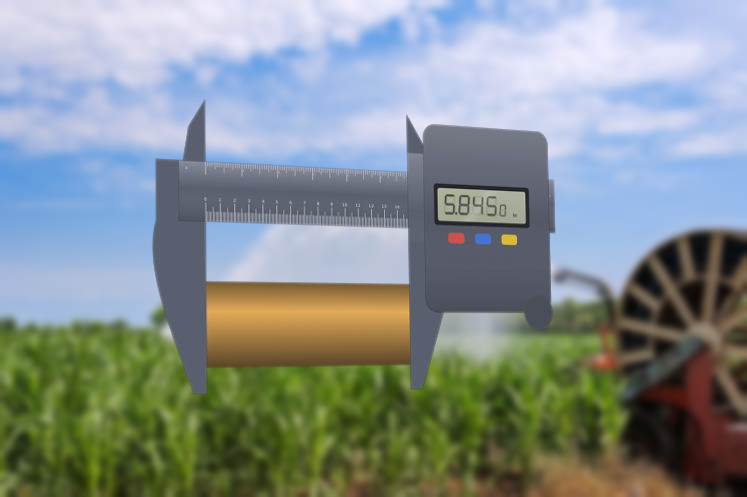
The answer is 5.8450 in
